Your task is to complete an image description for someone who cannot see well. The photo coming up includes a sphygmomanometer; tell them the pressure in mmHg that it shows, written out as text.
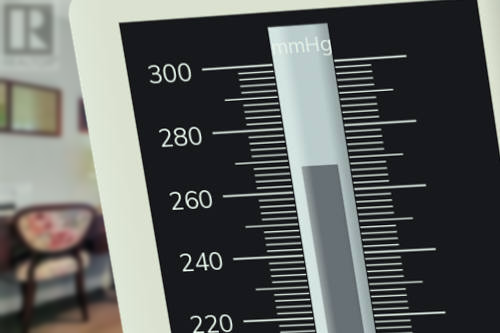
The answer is 268 mmHg
